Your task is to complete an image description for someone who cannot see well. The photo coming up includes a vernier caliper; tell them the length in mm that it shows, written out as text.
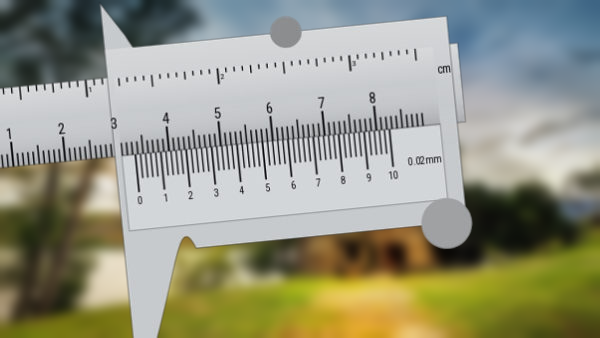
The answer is 33.5 mm
